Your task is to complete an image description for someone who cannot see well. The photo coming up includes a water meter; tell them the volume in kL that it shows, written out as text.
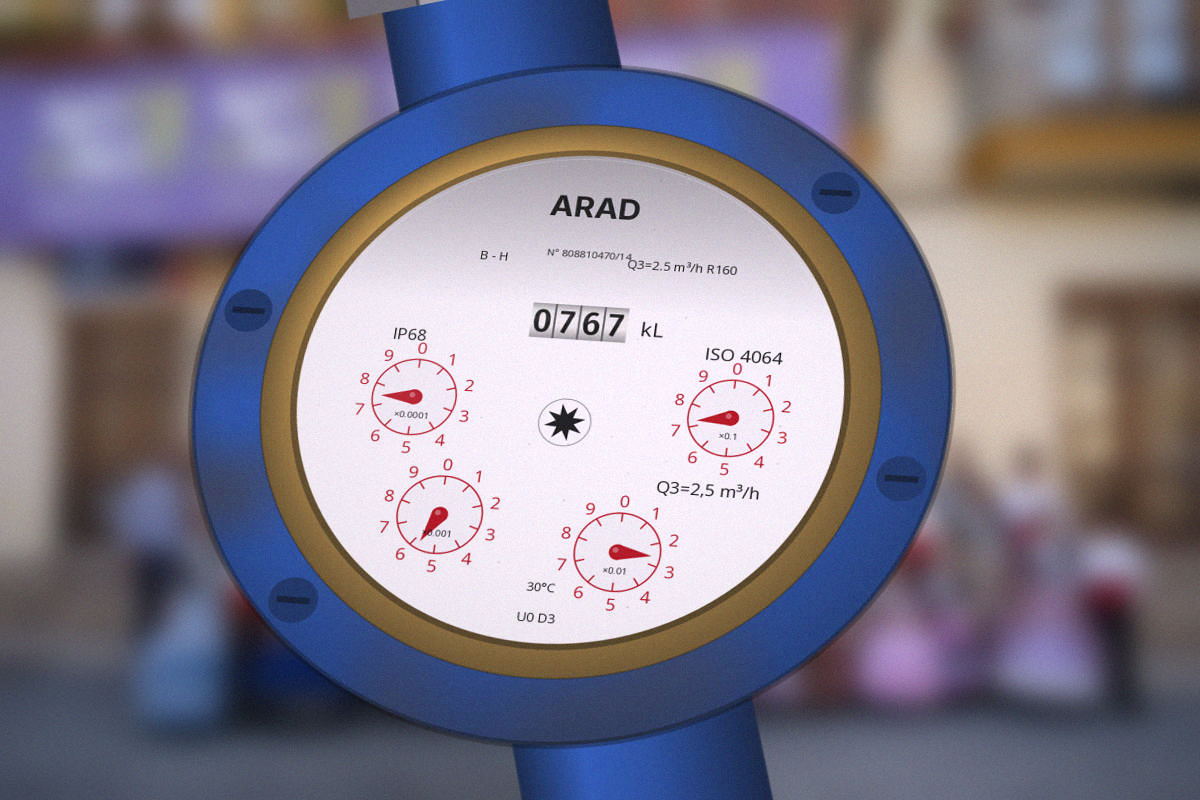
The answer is 767.7257 kL
